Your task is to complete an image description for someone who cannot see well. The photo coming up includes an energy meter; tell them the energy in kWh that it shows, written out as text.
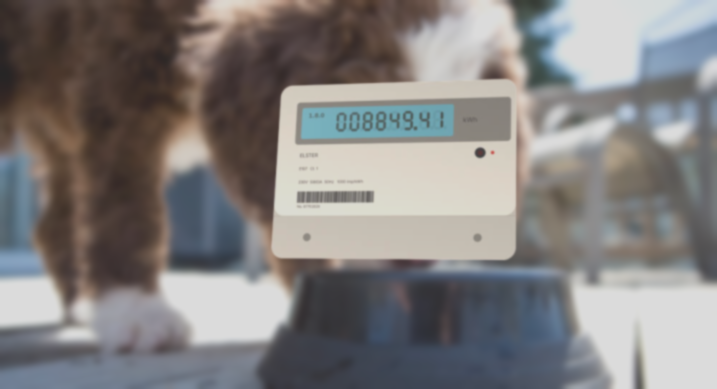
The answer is 8849.41 kWh
